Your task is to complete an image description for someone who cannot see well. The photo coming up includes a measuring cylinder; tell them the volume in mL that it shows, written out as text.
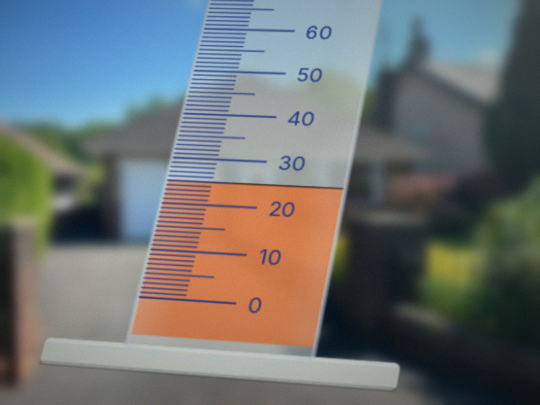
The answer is 25 mL
